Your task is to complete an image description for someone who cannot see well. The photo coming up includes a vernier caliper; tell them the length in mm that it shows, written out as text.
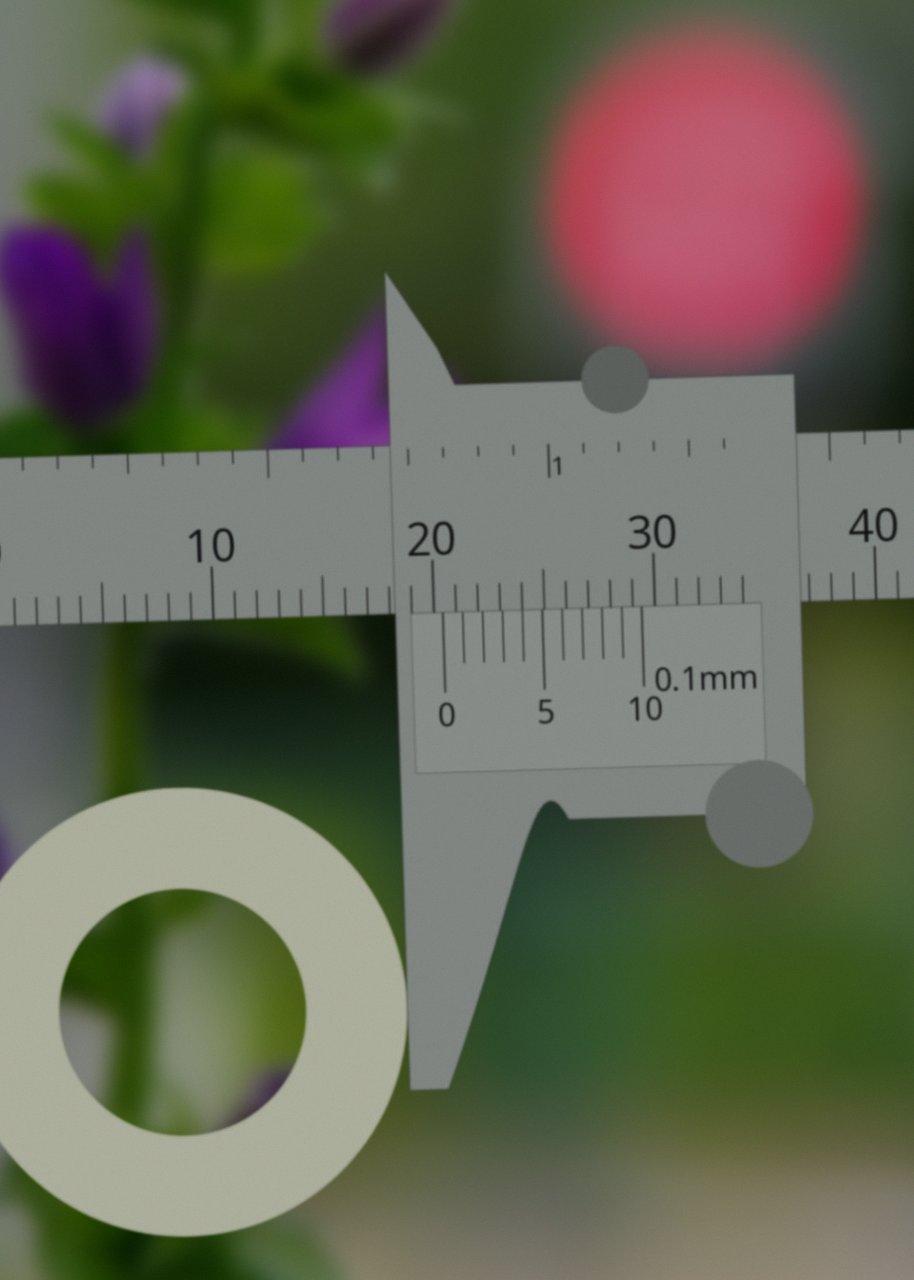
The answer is 20.4 mm
